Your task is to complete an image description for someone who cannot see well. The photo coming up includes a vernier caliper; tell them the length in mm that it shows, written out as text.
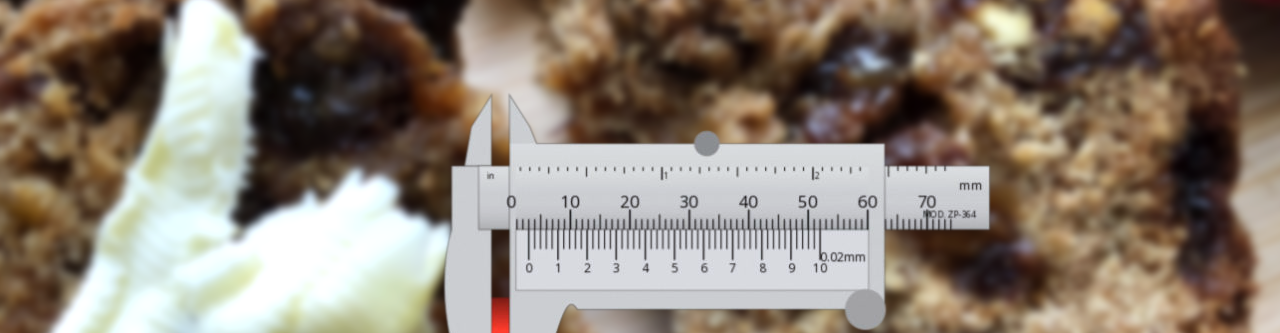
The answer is 3.0 mm
